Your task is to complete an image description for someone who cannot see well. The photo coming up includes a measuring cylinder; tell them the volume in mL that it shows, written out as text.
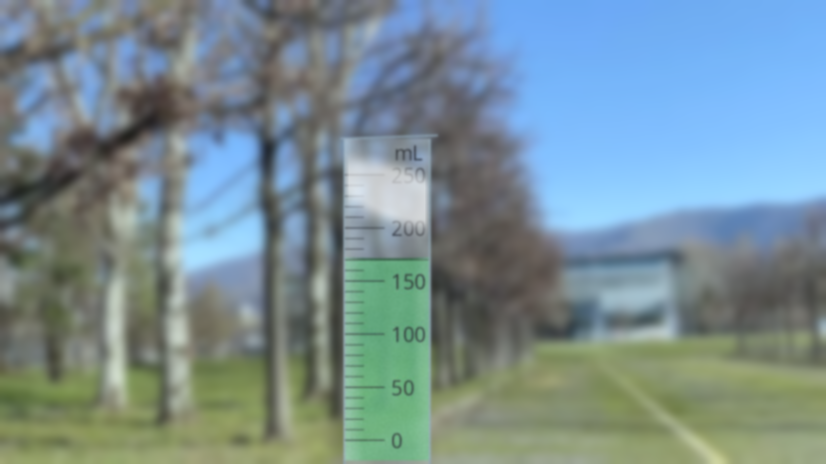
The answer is 170 mL
